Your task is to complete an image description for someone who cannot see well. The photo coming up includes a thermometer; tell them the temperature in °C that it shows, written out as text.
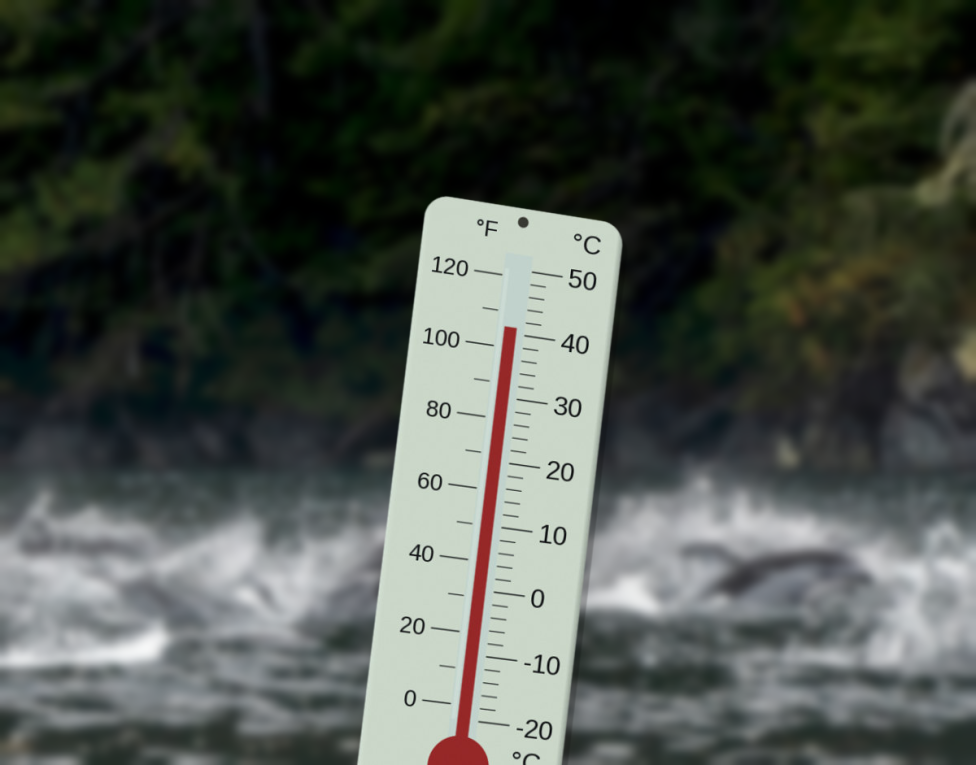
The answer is 41 °C
